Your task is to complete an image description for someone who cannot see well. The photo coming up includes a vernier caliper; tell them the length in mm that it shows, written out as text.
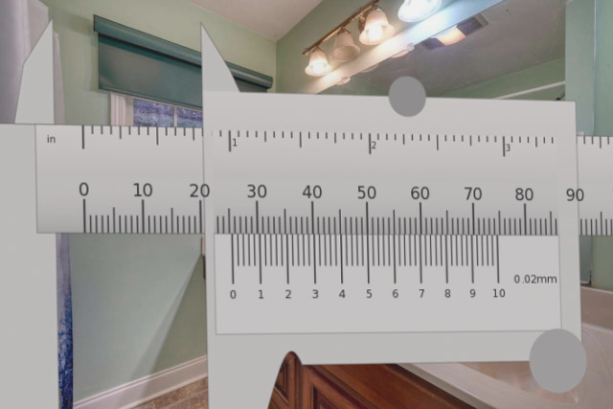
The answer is 25.5 mm
